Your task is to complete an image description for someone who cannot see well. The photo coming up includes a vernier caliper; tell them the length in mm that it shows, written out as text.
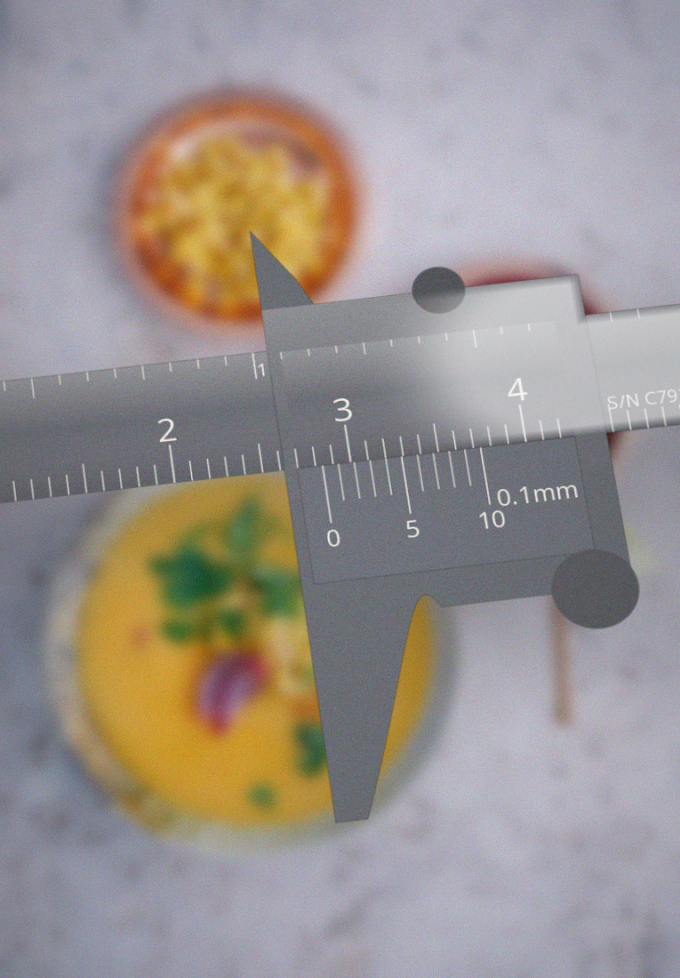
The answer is 28.4 mm
